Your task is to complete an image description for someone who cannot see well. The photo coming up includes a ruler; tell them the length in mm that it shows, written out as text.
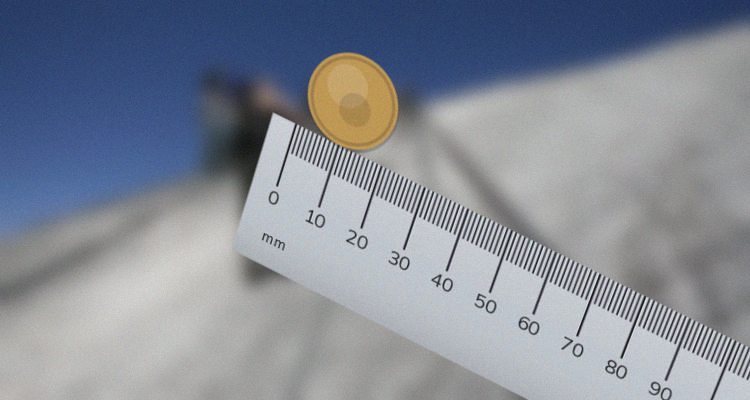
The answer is 20 mm
